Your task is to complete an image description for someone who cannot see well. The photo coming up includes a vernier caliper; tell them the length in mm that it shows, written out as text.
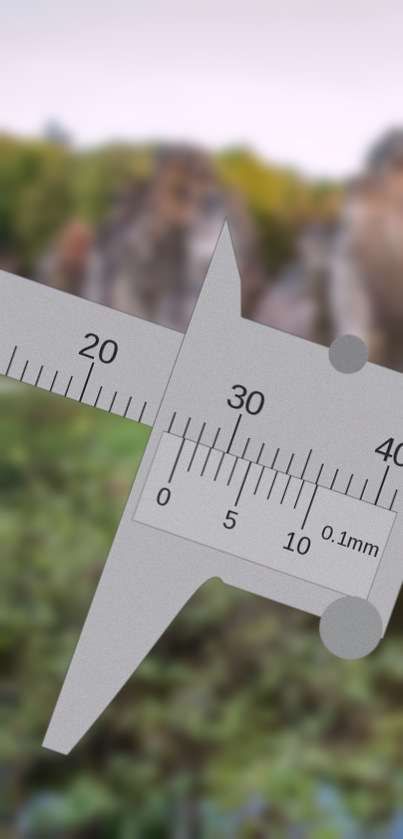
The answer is 27.1 mm
